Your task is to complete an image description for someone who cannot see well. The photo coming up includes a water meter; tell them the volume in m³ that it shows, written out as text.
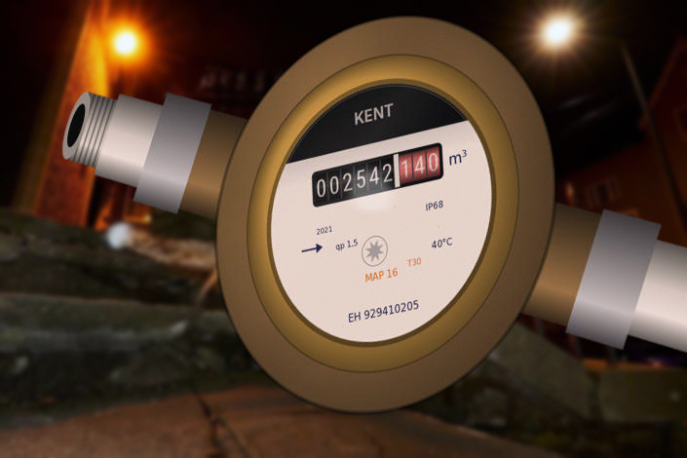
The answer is 2542.140 m³
